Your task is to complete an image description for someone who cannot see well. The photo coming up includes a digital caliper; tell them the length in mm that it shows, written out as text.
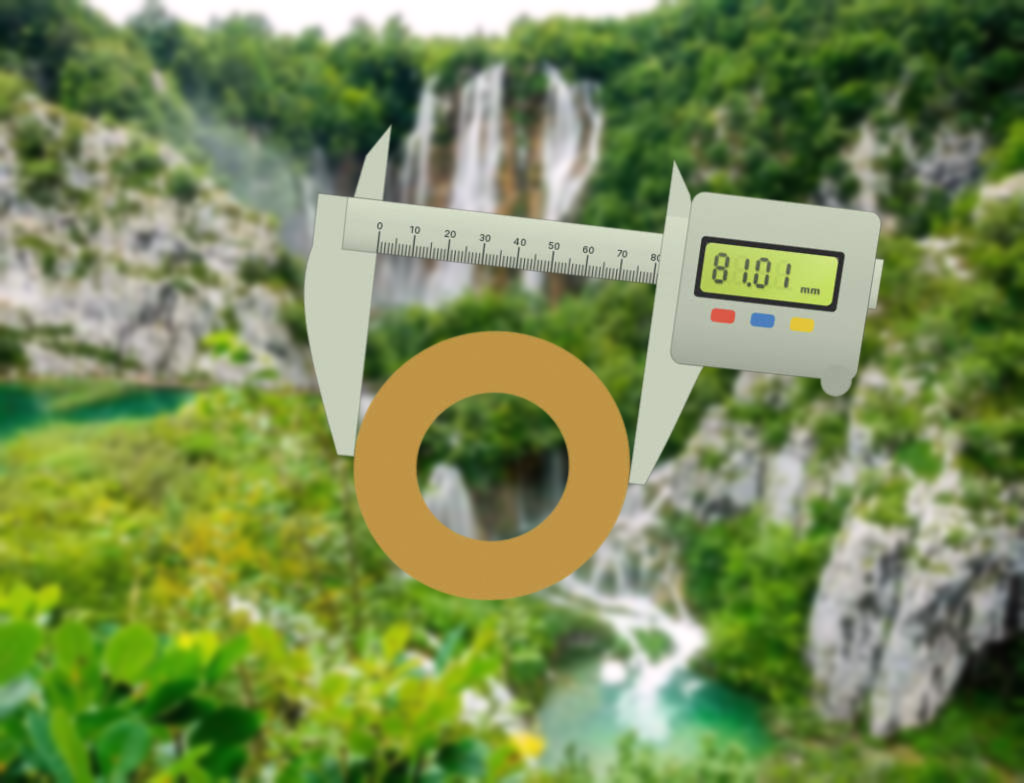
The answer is 81.01 mm
